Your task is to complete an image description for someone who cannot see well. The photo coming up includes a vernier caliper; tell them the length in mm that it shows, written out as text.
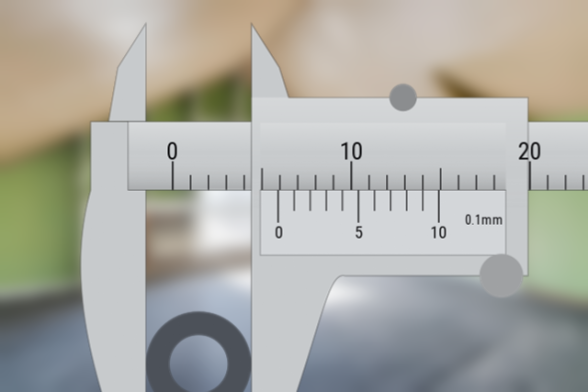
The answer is 5.9 mm
